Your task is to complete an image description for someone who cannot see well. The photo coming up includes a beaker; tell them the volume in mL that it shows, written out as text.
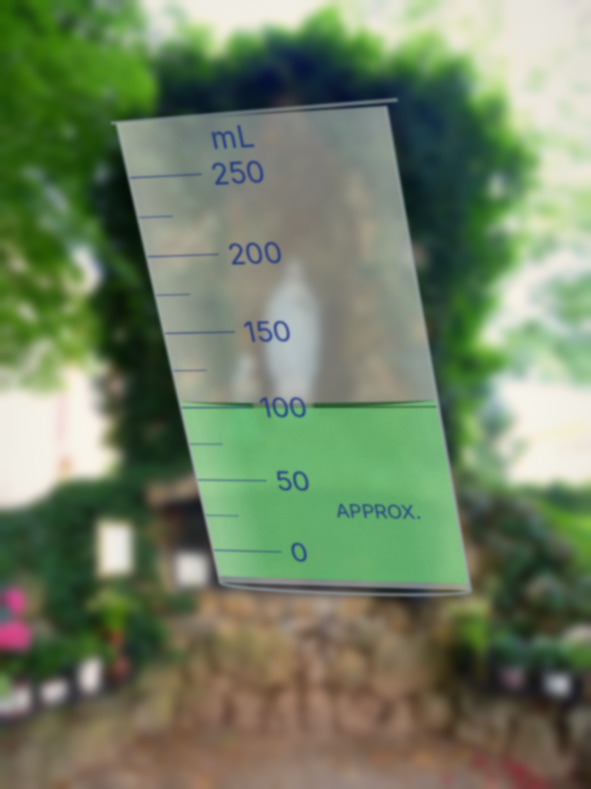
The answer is 100 mL
